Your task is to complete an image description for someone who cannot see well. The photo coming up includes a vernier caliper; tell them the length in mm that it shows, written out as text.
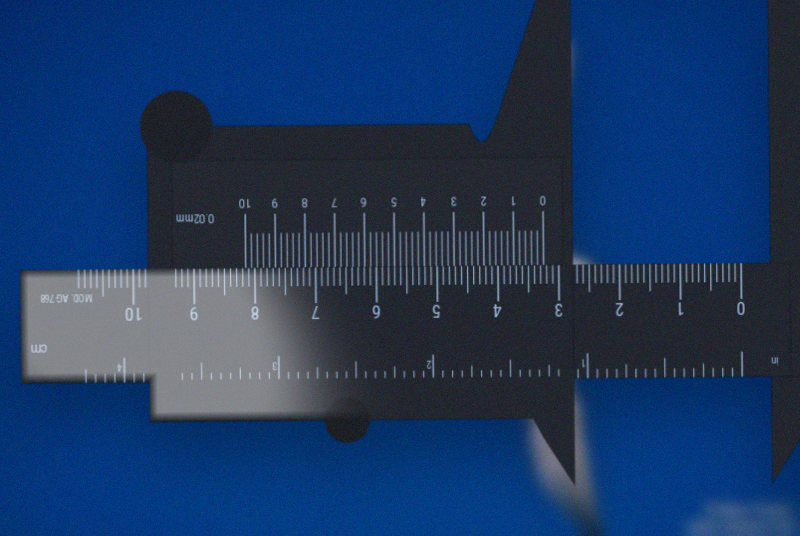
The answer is 32.5 mm
